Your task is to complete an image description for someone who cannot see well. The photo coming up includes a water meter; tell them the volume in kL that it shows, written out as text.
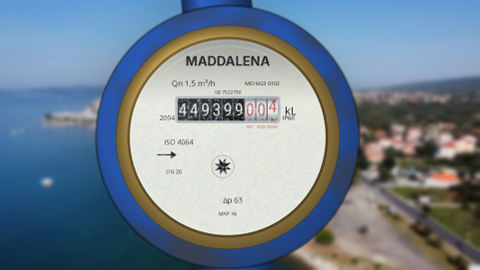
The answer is 449399.004 kL
